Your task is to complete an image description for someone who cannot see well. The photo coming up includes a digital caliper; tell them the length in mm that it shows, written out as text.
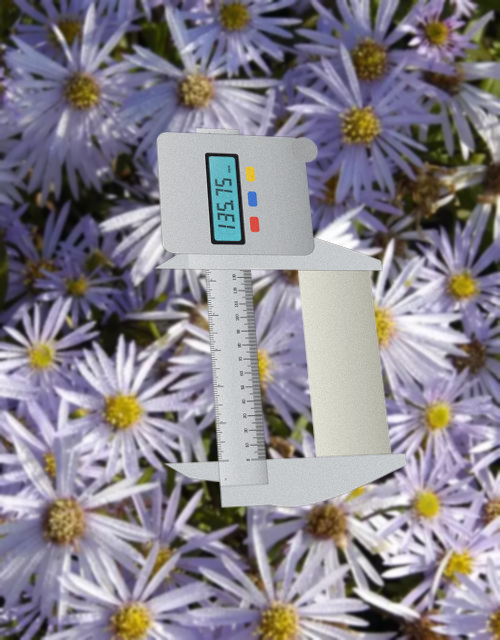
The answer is 135.75 mm
